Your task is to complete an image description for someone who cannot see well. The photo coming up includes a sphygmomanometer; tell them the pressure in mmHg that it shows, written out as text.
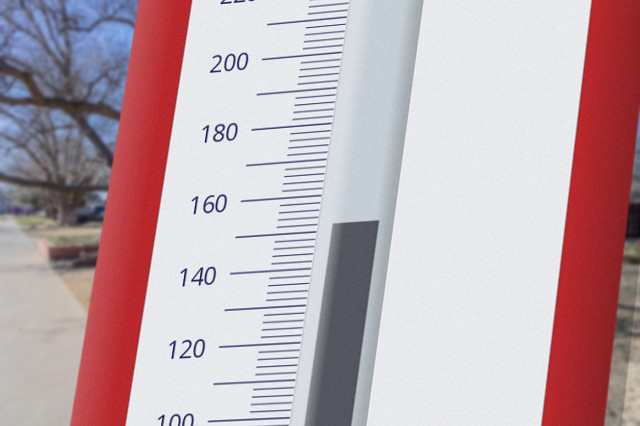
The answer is 152 mmHg
